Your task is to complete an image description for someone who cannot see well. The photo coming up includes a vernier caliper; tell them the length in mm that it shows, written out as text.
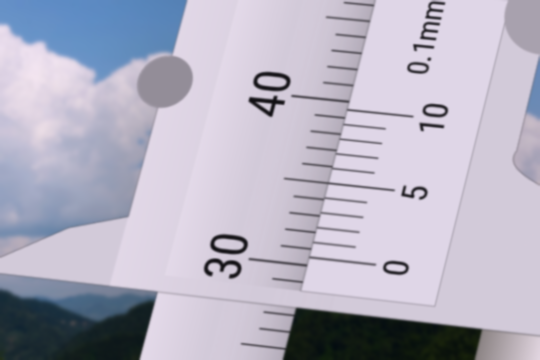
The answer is 30.5 mm
